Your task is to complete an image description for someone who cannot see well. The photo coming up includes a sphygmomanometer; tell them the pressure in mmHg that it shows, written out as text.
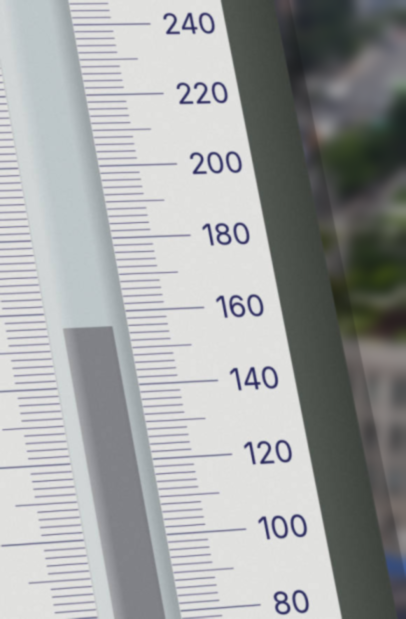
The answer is 156 mmHg
